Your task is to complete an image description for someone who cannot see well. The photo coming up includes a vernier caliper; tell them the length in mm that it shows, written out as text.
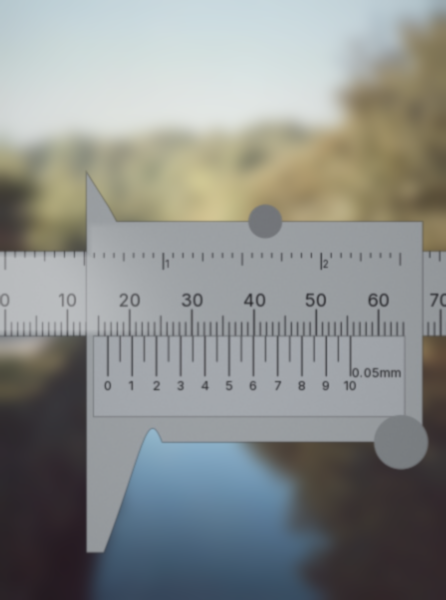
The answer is 16.5 mm
